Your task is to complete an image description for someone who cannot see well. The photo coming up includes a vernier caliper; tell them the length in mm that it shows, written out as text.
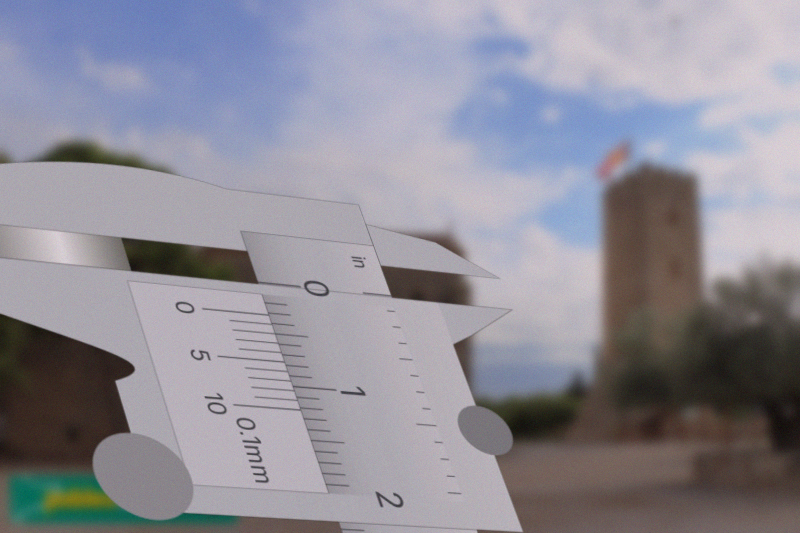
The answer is 3.2 mm
